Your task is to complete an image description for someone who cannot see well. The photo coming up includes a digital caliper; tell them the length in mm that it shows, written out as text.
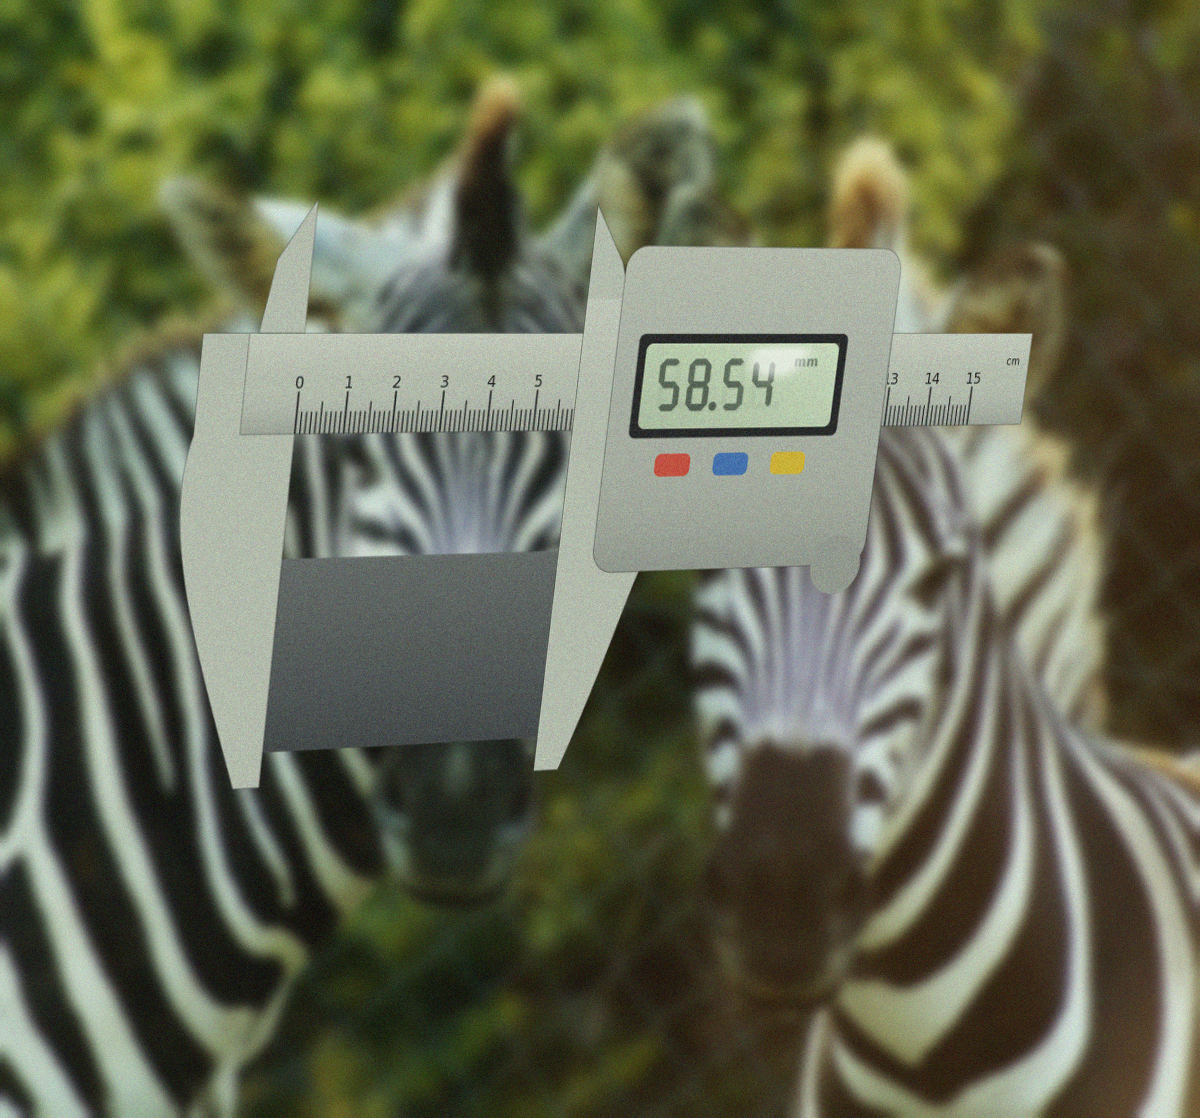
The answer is 58.54 mm
